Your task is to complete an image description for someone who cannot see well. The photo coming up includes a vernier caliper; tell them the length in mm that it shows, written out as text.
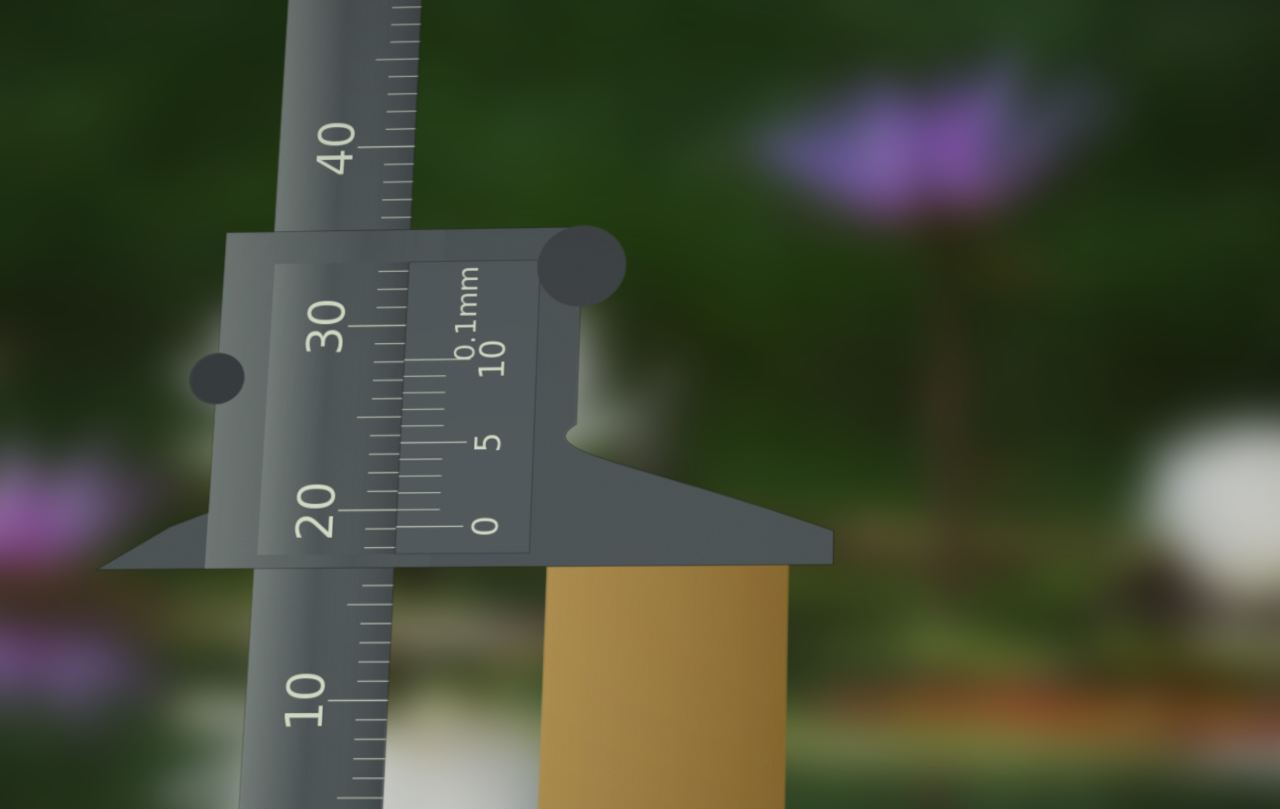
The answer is 19.1 mm
